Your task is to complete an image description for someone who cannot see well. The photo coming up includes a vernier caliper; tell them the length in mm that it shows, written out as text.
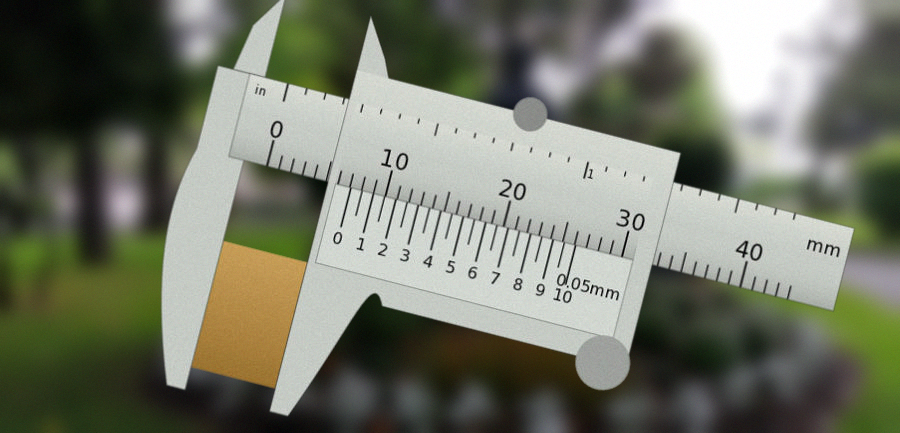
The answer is 7.1 mm
